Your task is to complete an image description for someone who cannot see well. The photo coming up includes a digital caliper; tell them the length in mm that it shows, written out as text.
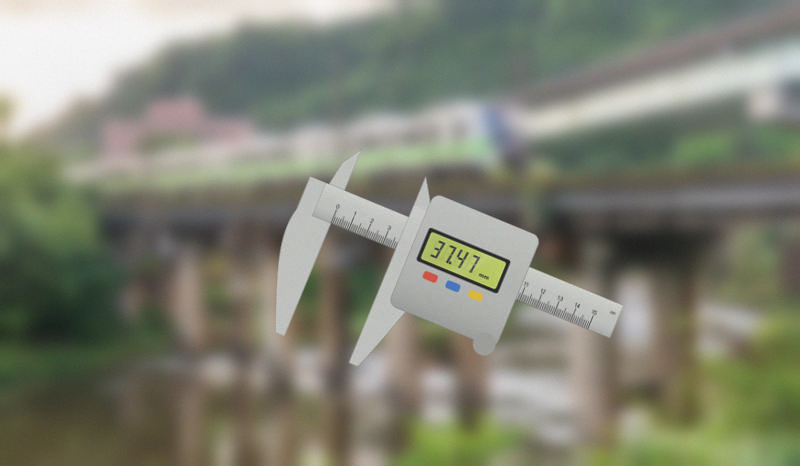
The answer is 37.47 mm
